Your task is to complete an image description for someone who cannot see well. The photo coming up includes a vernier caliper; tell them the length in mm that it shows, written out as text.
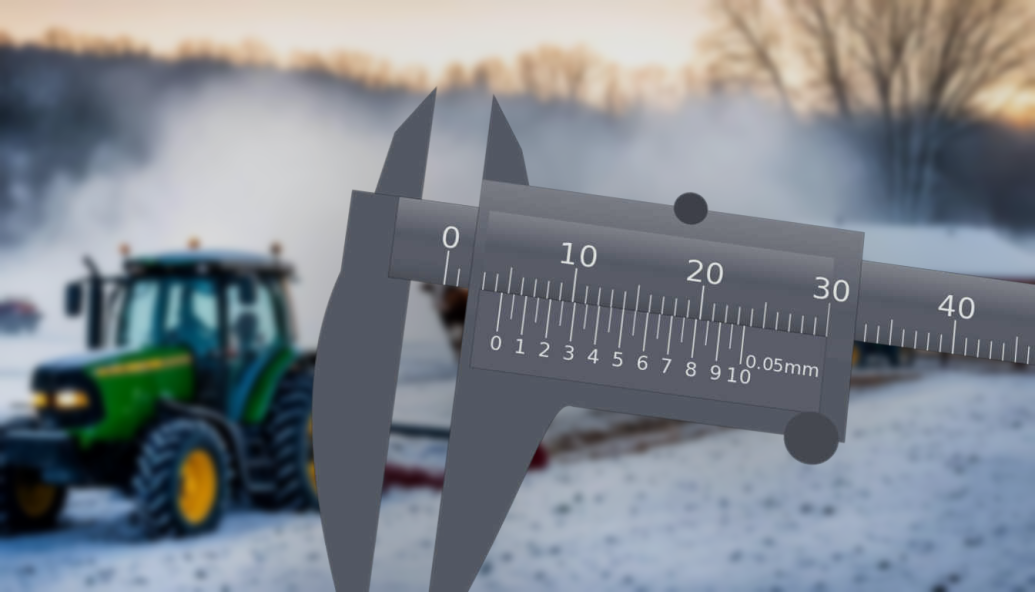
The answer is 4.5 mm
